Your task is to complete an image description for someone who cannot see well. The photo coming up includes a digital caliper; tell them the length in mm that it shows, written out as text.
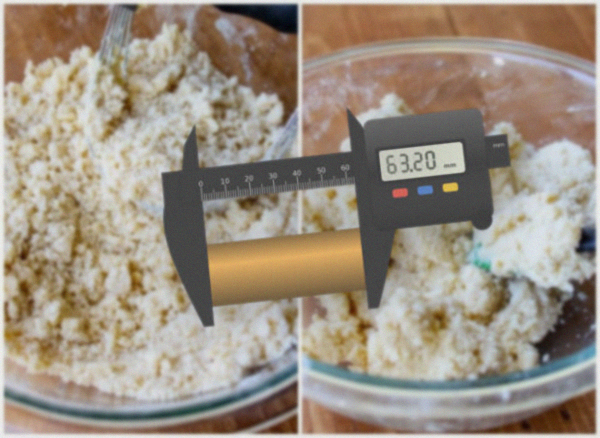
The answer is 63.20 mm
